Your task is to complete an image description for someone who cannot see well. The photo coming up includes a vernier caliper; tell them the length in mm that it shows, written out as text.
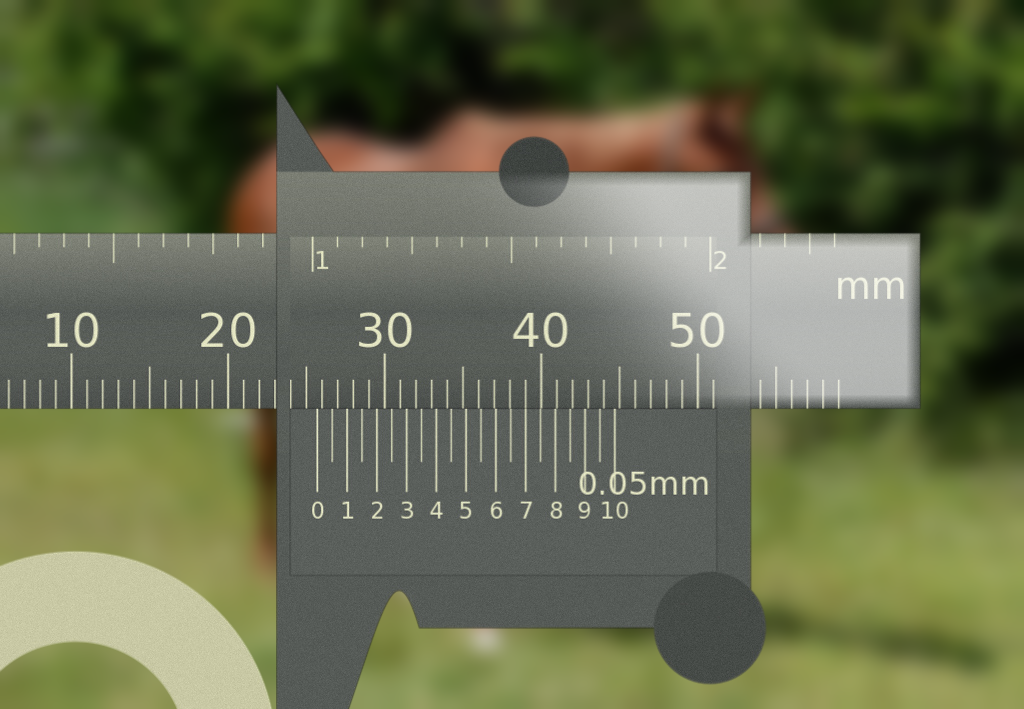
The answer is 25.7 mm
